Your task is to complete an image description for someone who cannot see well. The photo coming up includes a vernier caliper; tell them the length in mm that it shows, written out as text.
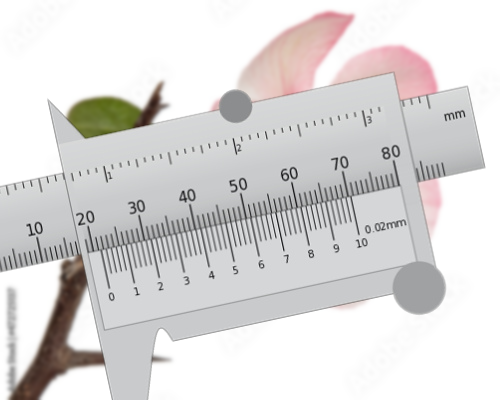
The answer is 21.5 mm
